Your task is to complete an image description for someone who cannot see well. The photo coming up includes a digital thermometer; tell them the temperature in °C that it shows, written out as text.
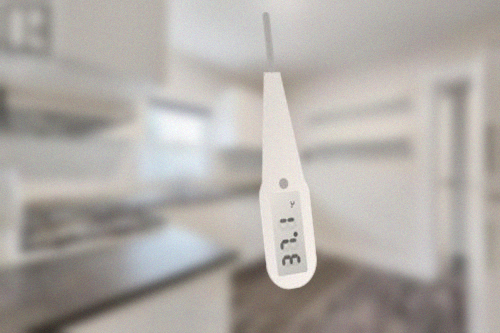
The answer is 37.1 °C
